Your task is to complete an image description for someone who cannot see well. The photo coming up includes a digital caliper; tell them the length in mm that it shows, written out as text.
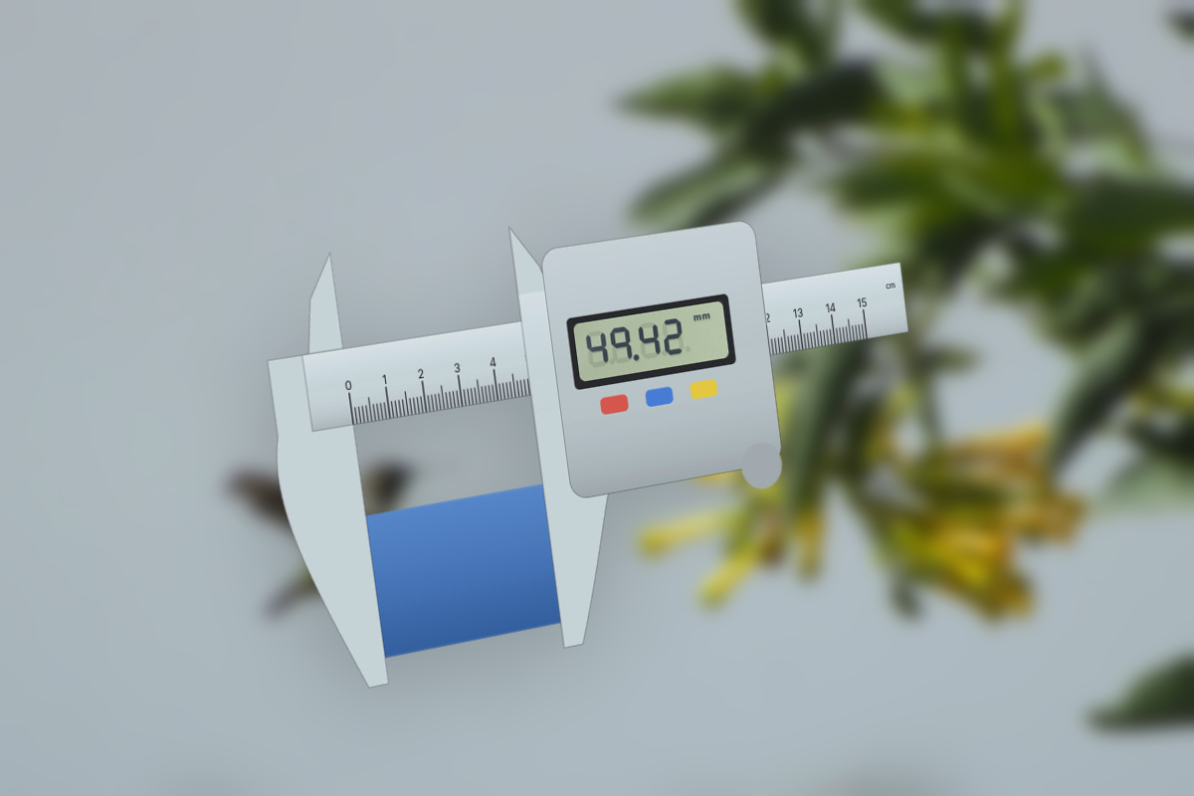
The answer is 49.42 mm
